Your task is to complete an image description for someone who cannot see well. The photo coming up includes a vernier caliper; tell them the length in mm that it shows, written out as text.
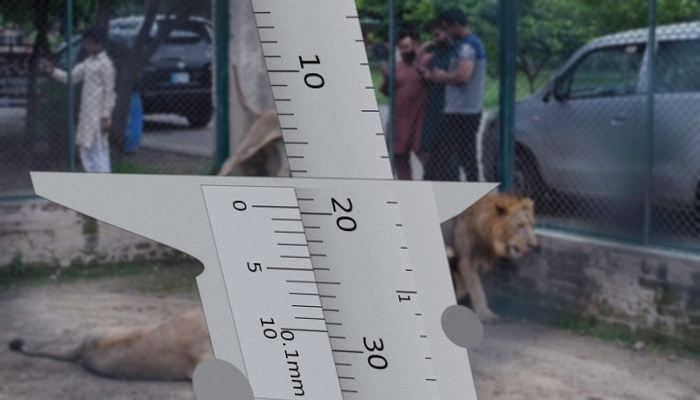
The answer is 19.6 mm
